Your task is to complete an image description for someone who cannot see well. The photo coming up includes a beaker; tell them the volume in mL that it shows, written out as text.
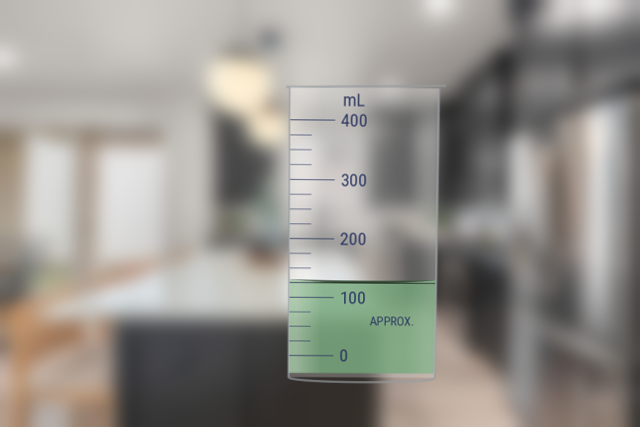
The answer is 125 mL
